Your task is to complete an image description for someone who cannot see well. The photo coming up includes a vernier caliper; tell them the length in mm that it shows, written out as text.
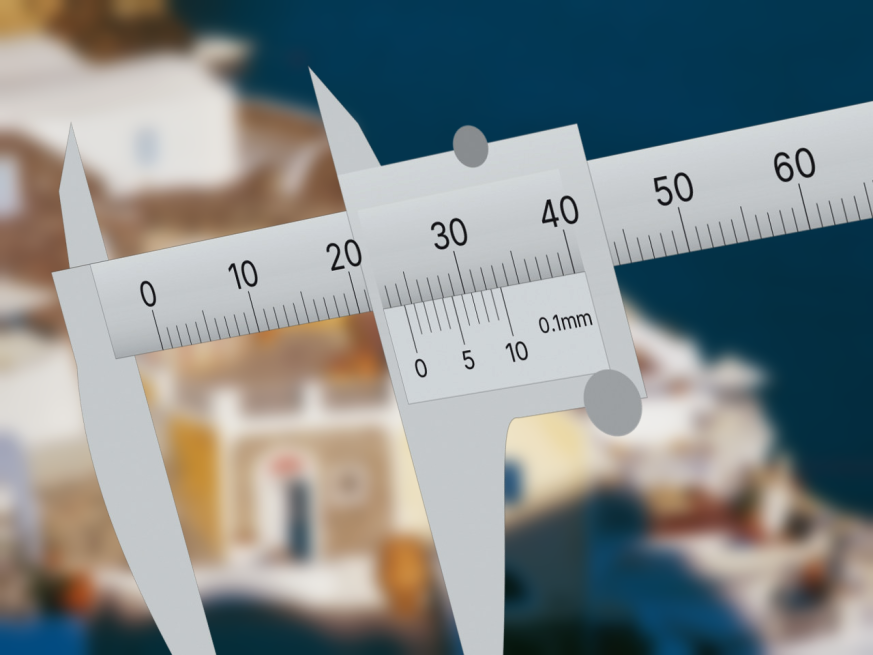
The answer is 24.3 mm
